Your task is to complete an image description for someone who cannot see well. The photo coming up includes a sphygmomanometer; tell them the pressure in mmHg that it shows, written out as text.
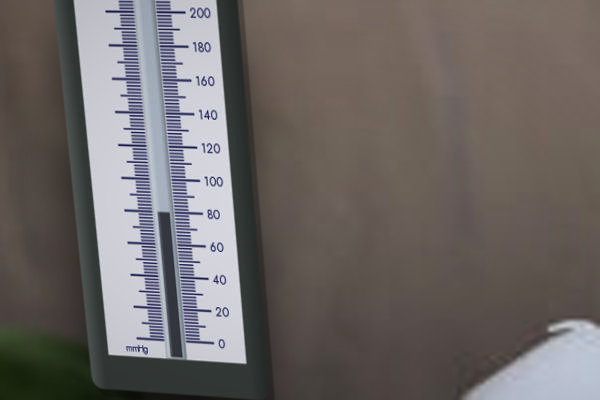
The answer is 80 mmHg
